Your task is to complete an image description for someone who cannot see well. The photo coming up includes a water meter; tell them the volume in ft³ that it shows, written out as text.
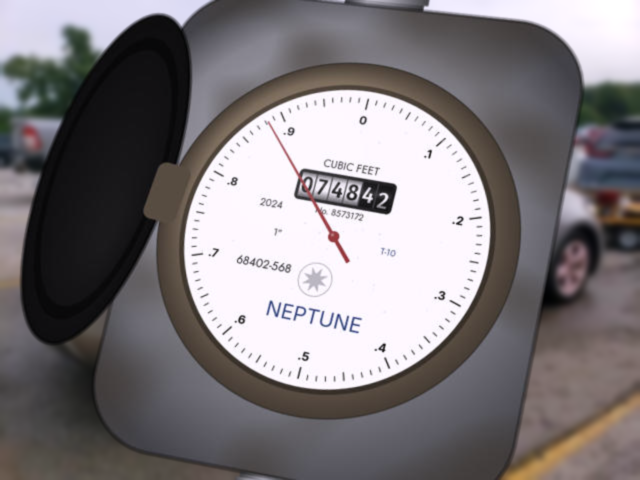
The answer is 74841.88 ft³
